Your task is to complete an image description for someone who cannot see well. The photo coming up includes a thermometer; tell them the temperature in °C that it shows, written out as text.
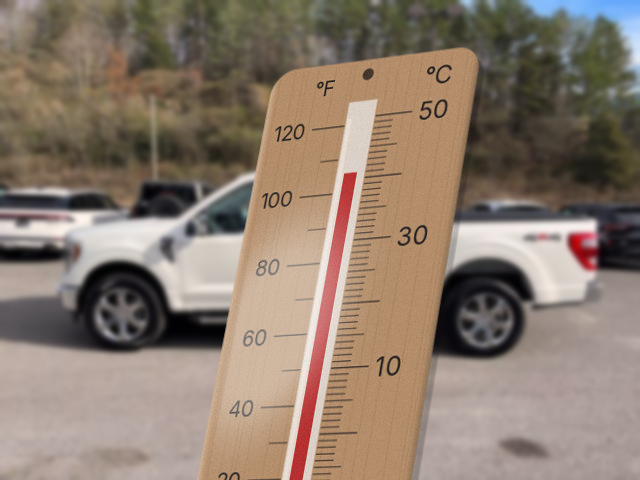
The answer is 41 °C
